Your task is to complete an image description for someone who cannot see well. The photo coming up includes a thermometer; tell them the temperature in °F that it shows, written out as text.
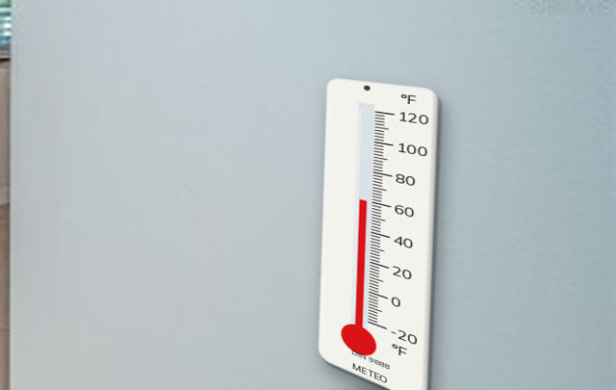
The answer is 60 °F
